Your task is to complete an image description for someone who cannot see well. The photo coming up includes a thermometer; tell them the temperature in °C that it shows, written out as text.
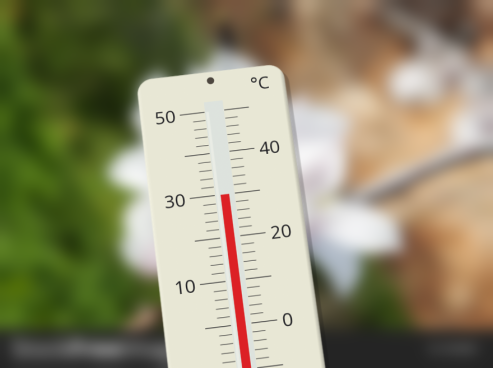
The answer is 30 °C
